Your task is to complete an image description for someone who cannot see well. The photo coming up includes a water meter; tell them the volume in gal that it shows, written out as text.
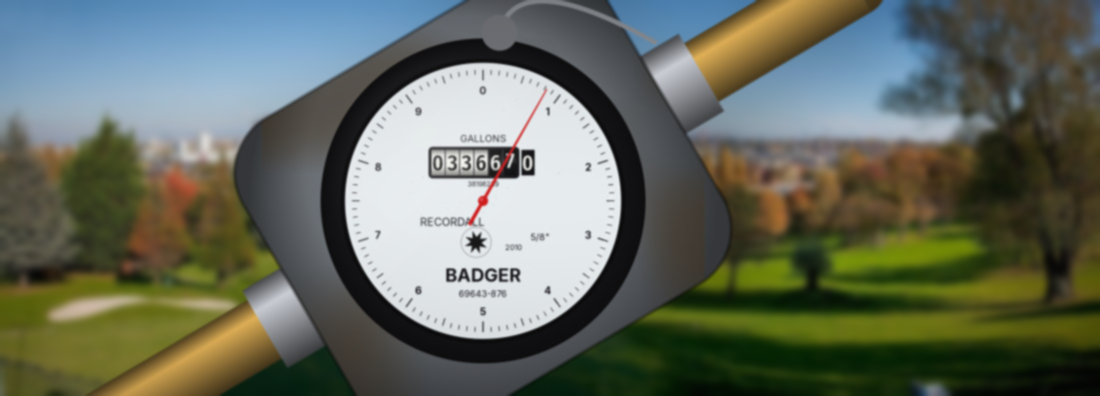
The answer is 336670.8 gal
